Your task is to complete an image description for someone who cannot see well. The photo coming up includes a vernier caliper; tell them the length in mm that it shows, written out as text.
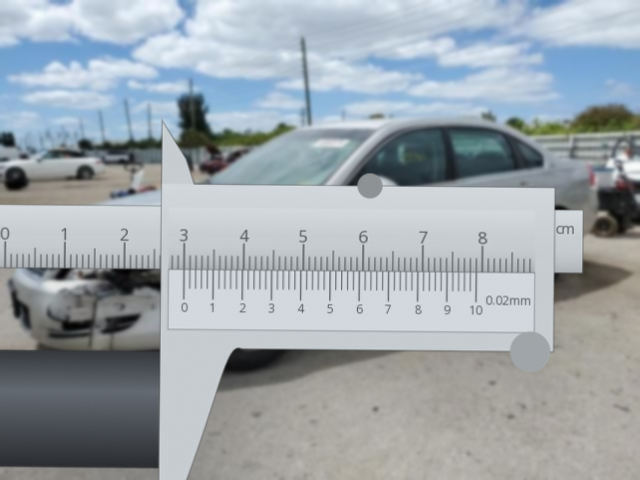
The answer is 30.0 mm
